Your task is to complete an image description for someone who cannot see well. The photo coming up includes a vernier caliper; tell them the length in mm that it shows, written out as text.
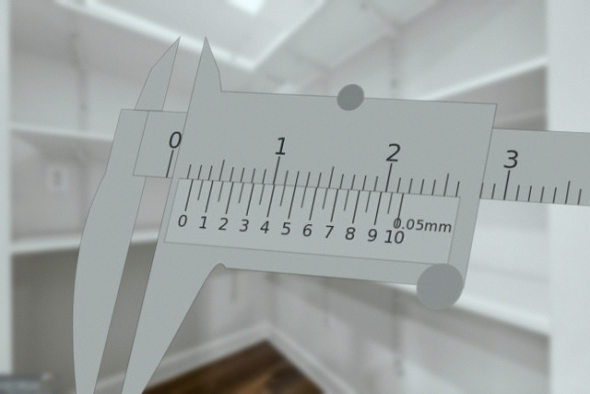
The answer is 2.5 mm
